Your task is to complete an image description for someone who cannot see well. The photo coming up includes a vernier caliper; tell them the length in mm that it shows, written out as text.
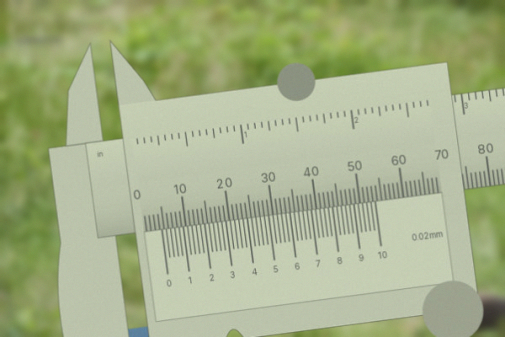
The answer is 4.5 mm
